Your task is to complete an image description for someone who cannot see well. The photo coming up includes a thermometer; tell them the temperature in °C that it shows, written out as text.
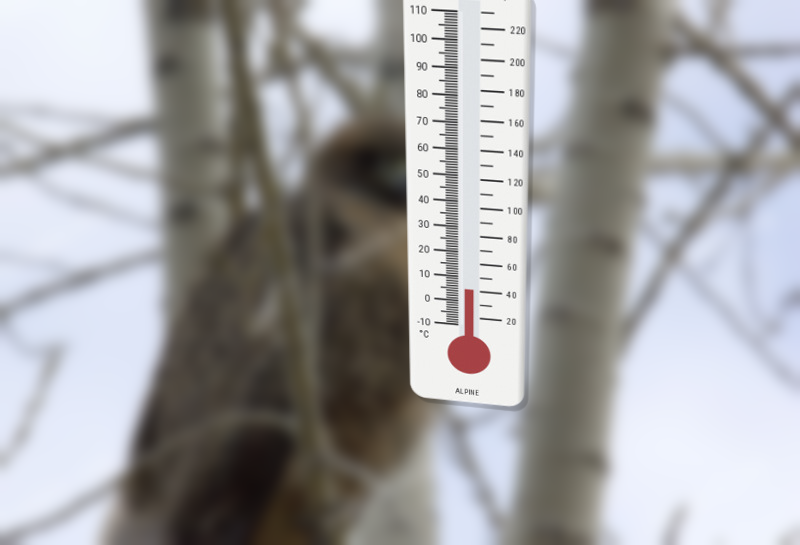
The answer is 5 °C
